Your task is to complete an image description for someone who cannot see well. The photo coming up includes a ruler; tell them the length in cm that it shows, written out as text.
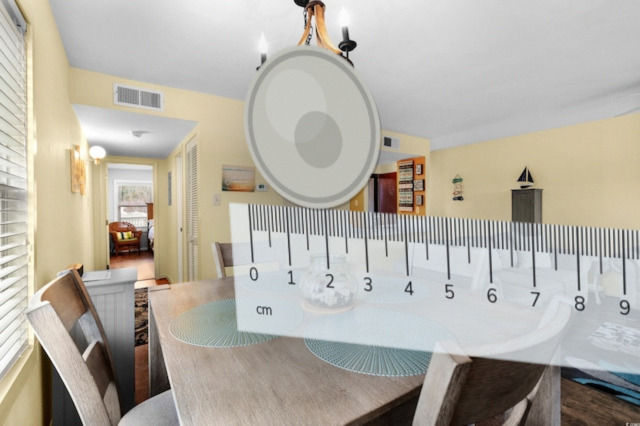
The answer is 3.5 cm
